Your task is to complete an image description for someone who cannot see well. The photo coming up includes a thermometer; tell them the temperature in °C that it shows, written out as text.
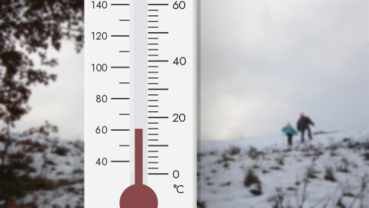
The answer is 16 °C
